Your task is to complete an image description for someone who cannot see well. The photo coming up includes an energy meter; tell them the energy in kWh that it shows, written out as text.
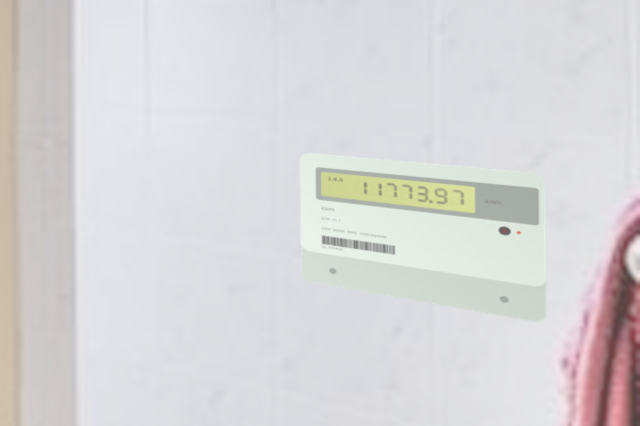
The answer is 11773.97 kWh
